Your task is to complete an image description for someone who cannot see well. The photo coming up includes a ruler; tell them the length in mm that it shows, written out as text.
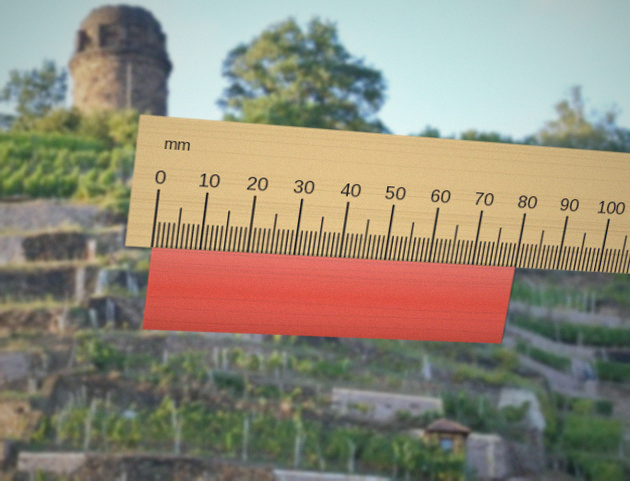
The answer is 80 mm
